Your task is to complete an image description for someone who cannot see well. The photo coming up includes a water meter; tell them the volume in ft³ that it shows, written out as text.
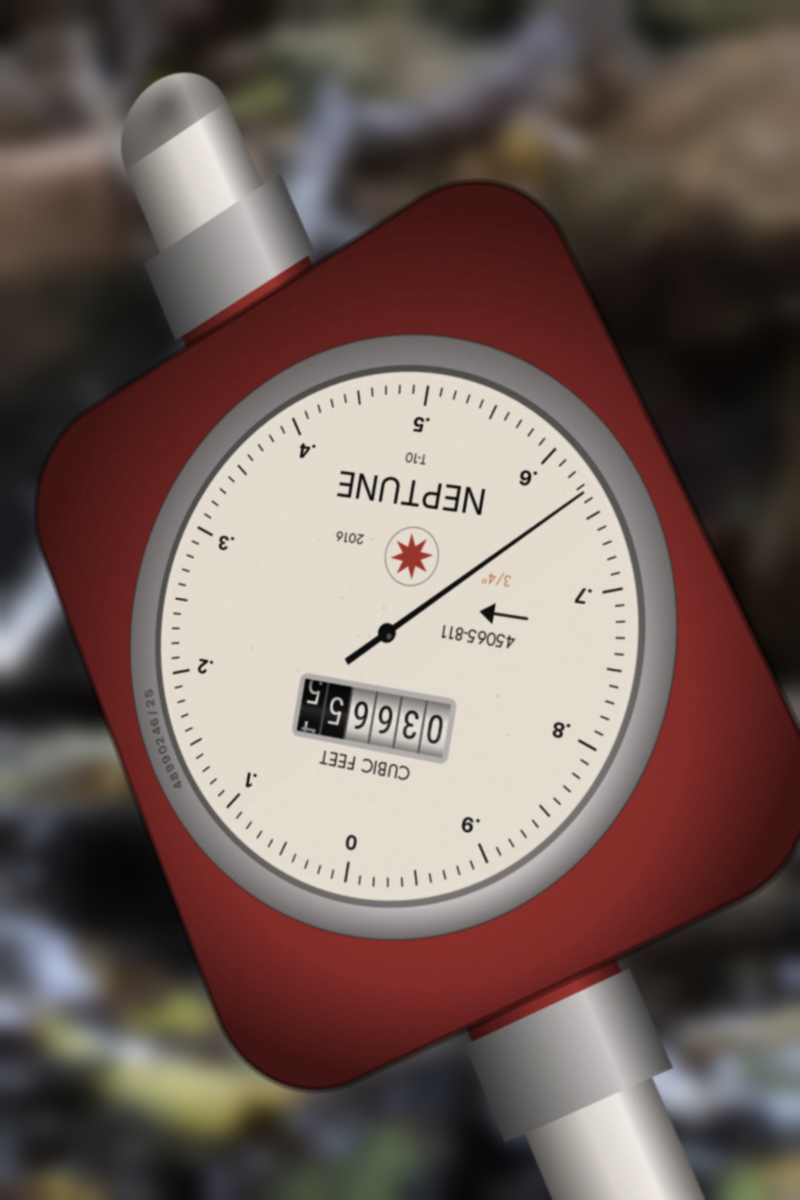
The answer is 36654.63 ft³
